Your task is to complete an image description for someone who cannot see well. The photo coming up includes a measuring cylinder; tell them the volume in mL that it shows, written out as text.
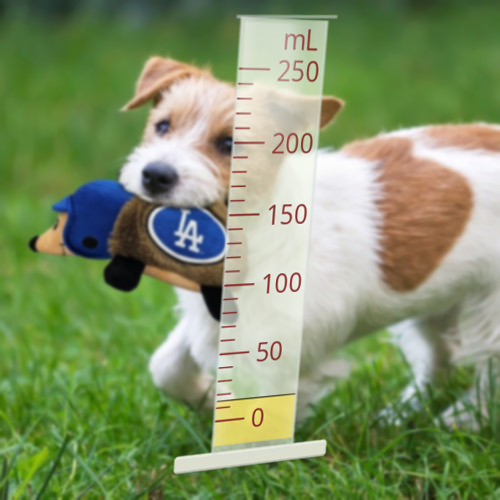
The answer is 15 mL
